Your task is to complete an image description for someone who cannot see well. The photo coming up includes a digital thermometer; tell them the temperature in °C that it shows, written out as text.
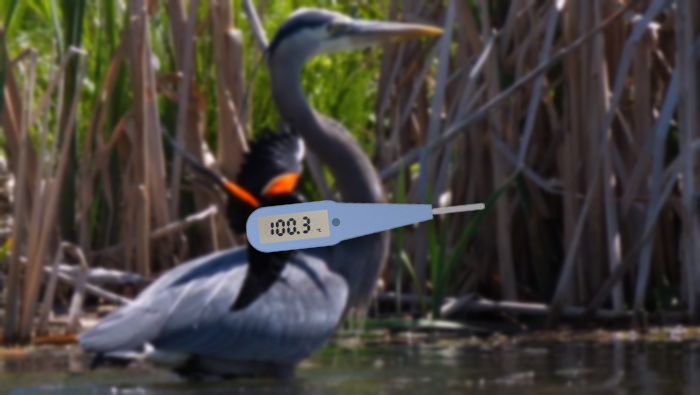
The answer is 100.3 °C
